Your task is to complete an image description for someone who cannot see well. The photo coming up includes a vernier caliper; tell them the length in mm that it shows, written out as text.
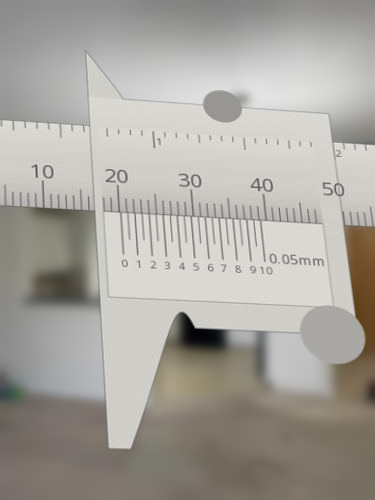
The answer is 20.2 mm
